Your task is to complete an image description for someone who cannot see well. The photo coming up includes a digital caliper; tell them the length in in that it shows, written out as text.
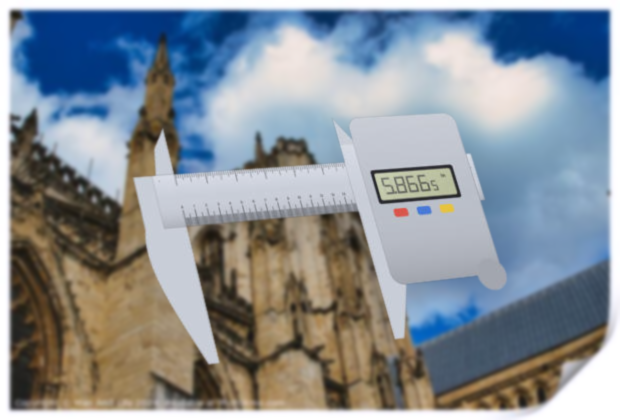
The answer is 5.8665 in
